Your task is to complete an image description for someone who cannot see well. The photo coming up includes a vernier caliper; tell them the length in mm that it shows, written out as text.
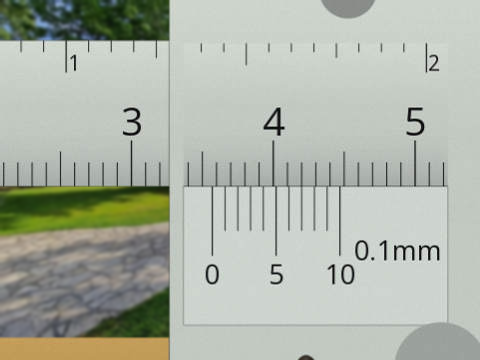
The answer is 35.7 mm
